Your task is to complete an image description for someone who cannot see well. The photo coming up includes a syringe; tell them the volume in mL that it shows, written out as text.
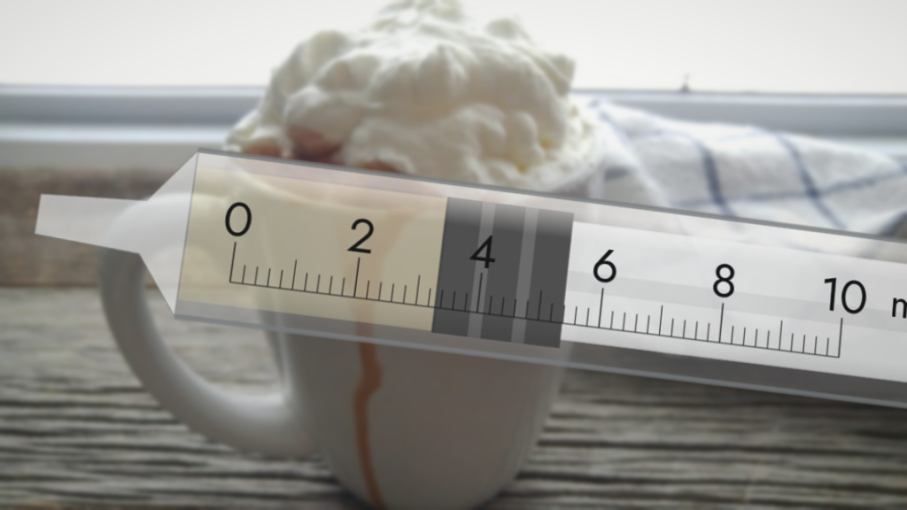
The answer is 3.3 mL
